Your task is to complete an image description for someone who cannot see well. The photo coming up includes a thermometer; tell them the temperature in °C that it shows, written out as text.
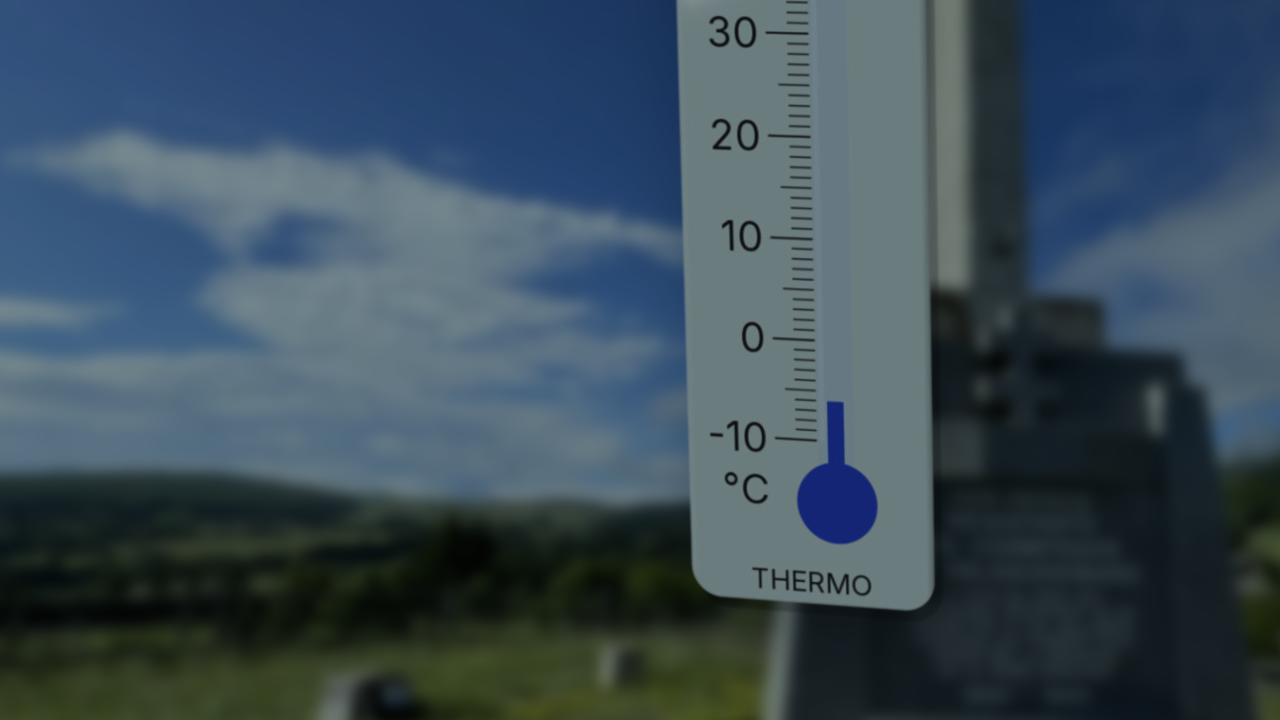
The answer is -6 °C
